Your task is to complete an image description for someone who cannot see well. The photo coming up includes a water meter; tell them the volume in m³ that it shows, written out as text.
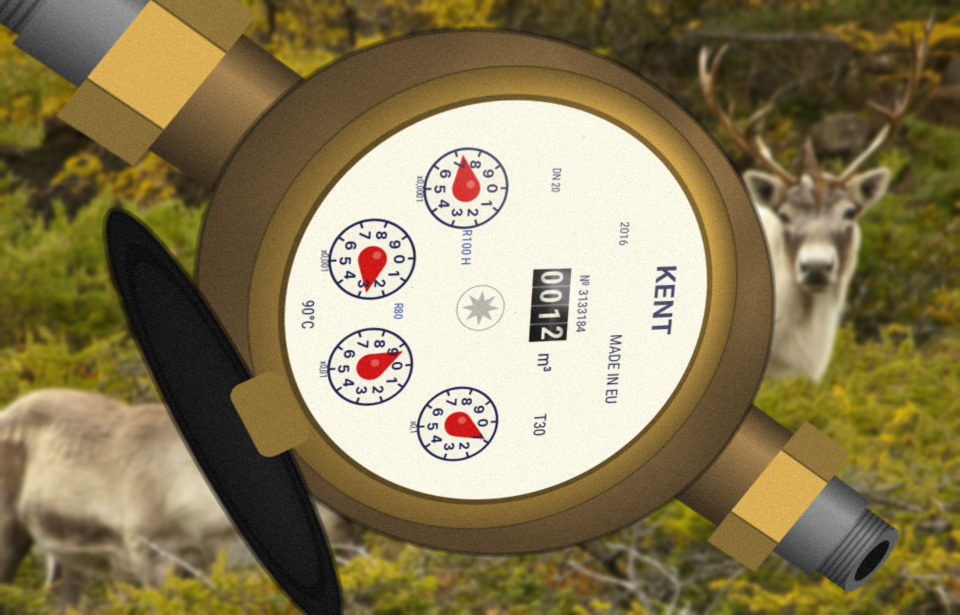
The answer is 12.0927 m³
